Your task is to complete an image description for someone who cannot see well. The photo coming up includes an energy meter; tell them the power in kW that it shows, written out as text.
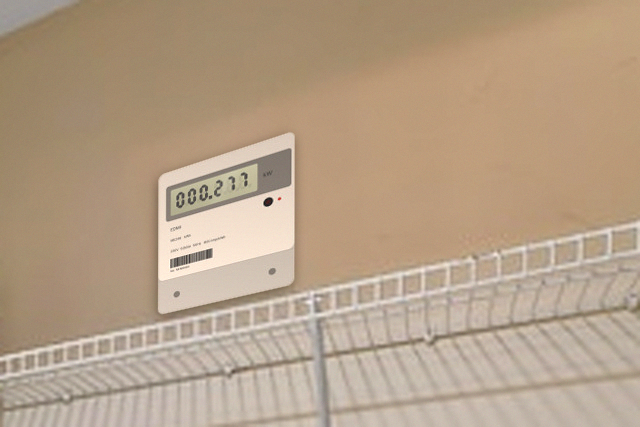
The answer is 0.277 kW
